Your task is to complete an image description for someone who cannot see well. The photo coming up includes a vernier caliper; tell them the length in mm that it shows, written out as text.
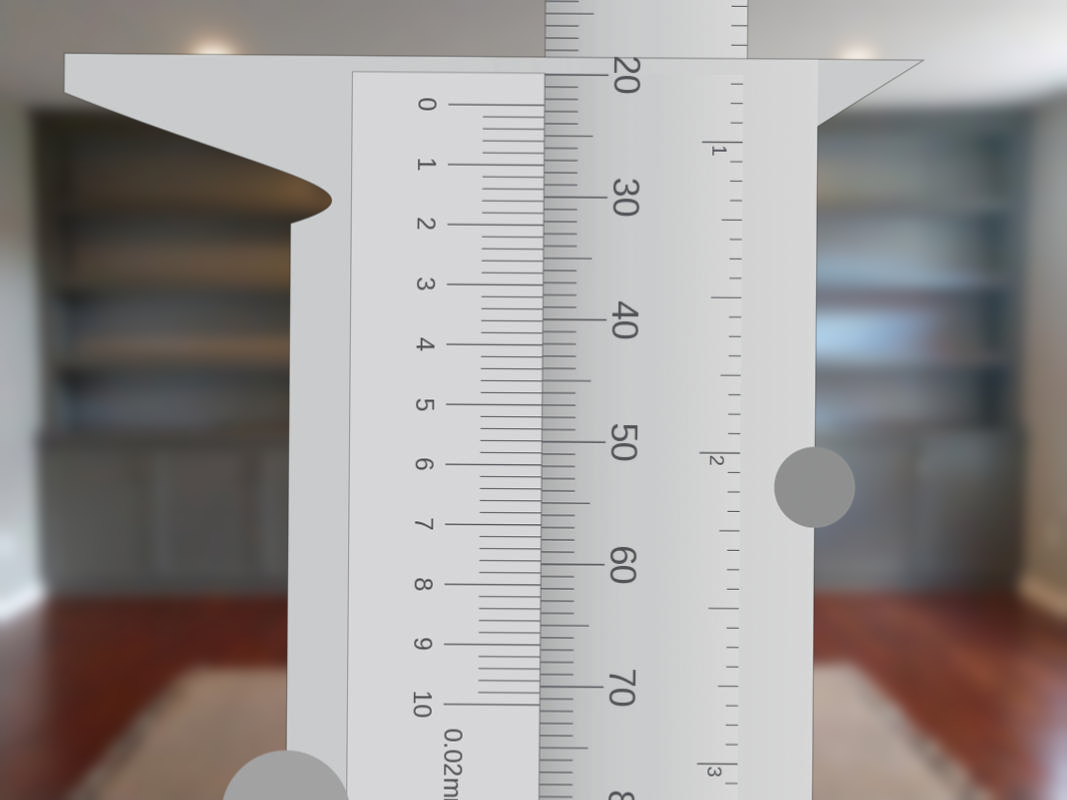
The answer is 22.5 mm
